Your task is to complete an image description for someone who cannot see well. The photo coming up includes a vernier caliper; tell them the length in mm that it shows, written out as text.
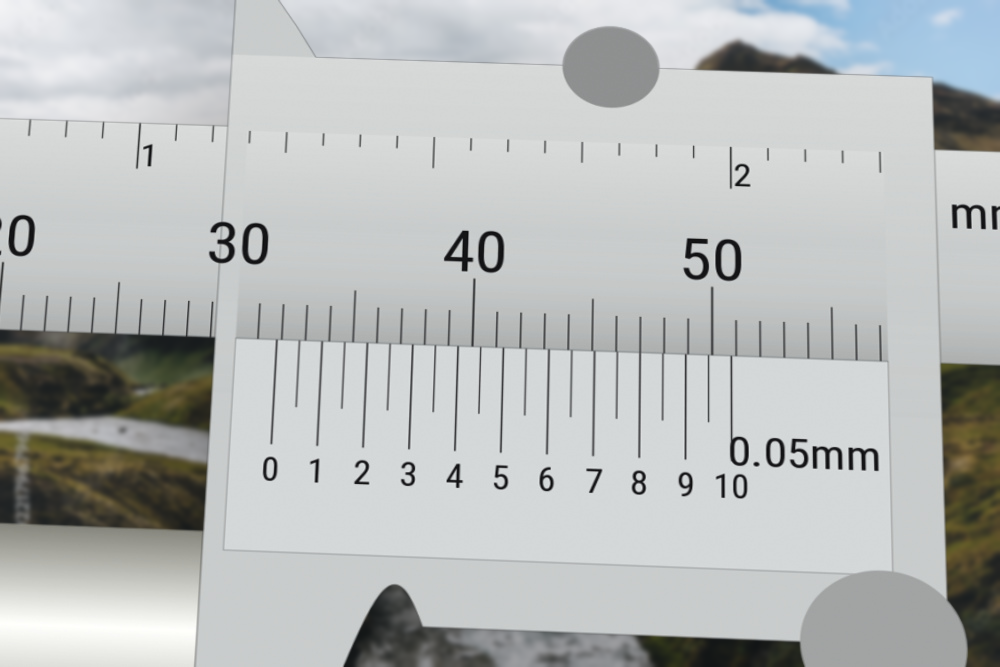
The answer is 31.8 mm
